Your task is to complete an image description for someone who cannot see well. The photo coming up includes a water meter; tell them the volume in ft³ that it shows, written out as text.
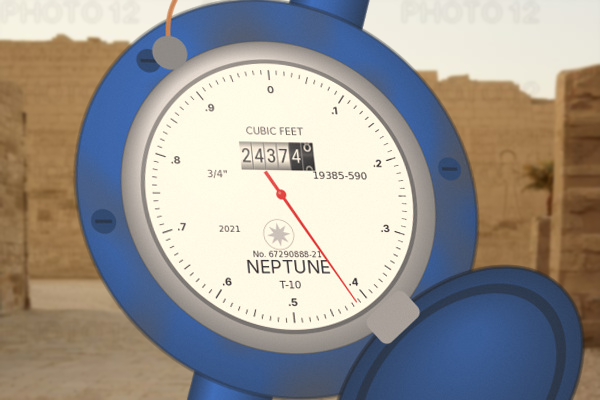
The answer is 243748.41 ft³
